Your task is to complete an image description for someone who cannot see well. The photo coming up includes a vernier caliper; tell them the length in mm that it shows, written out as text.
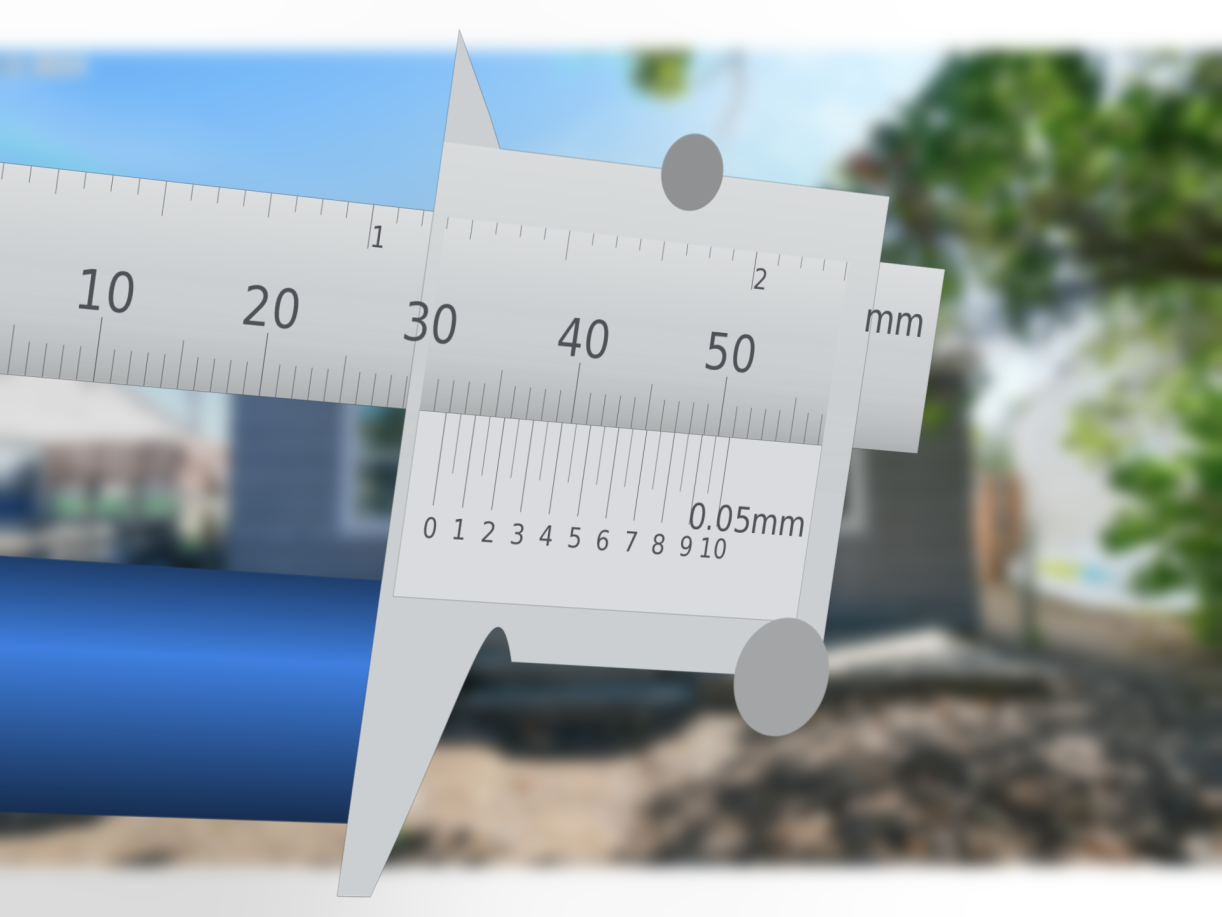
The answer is 31.8 mm
